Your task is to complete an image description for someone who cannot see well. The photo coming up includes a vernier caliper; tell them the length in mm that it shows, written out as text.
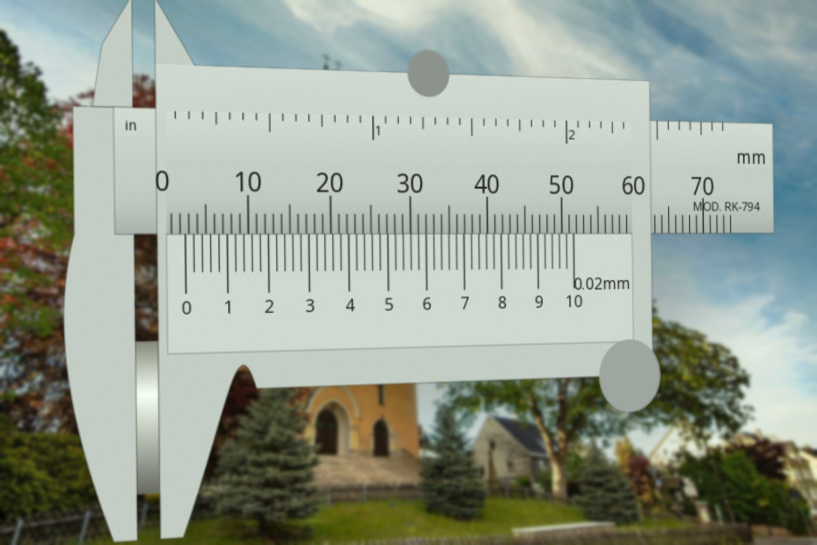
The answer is 2.6 mm
